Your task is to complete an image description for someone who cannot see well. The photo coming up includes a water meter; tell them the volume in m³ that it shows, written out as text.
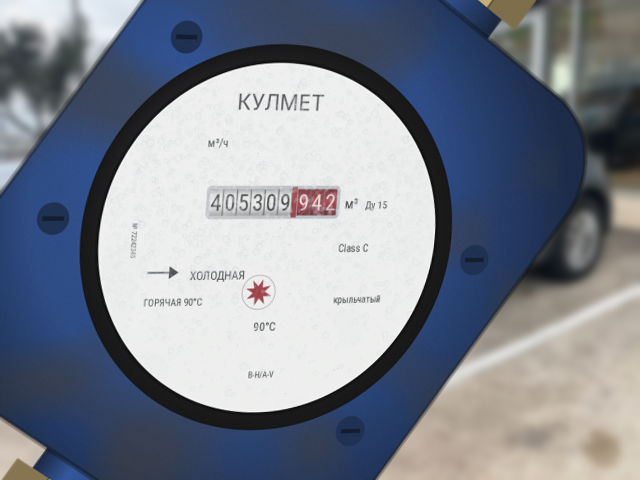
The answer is 405309.942 m³
